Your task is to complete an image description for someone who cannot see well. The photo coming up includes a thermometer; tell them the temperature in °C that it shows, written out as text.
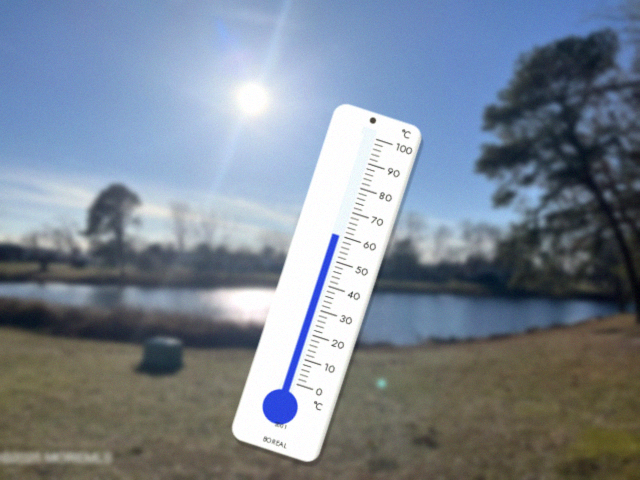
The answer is 60 °C
